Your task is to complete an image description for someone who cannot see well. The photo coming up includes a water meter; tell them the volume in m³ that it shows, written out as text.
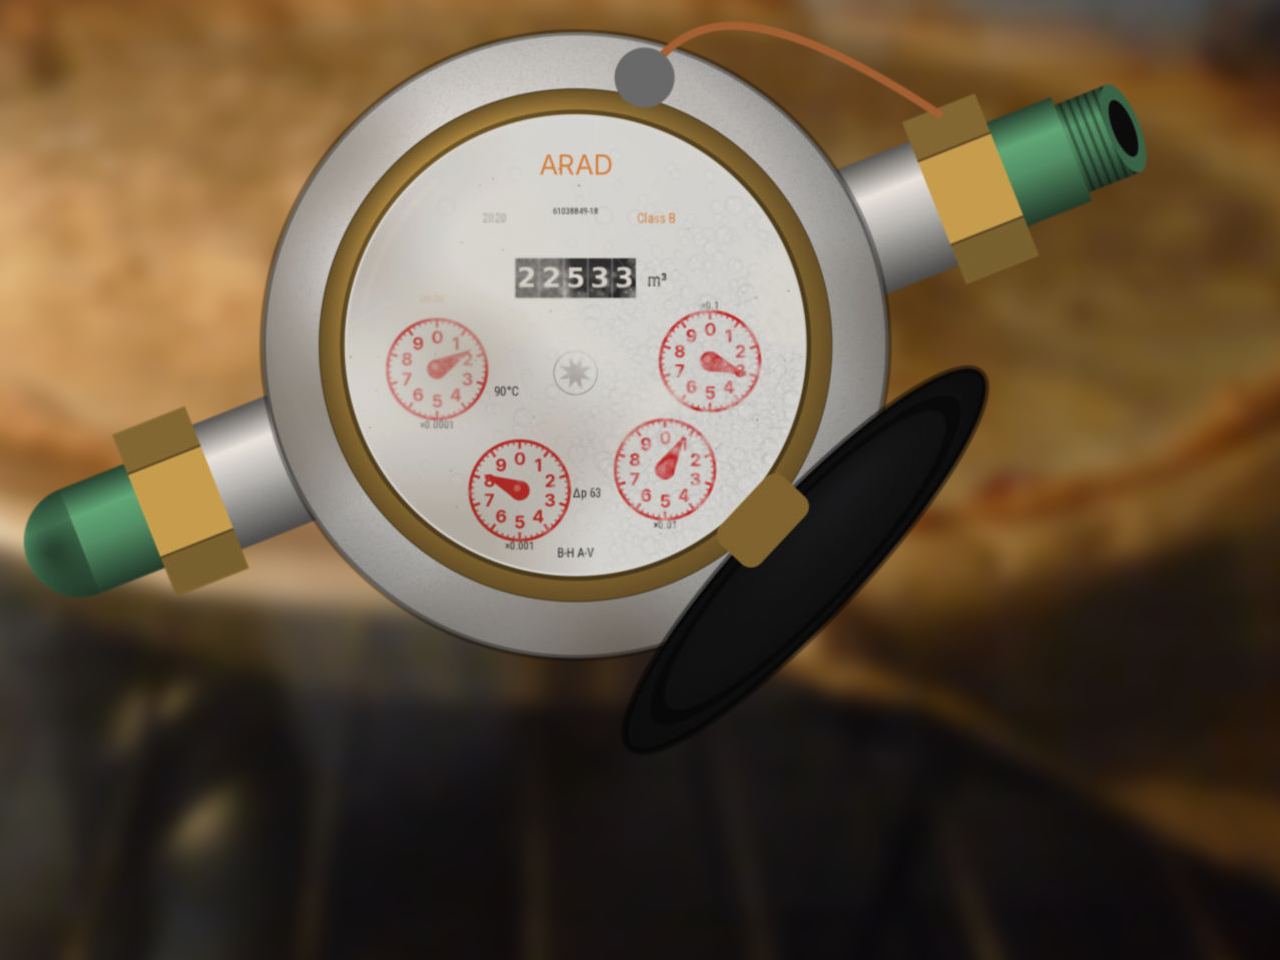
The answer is 22533.3081 m³
